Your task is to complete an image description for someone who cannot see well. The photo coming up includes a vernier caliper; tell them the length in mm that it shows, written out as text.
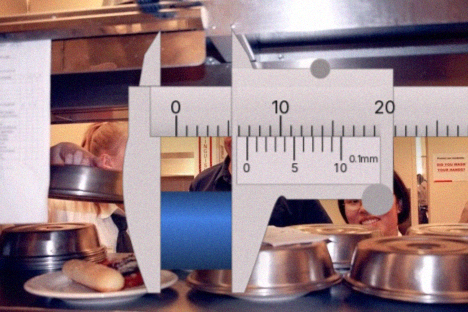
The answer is 6.8 mm
